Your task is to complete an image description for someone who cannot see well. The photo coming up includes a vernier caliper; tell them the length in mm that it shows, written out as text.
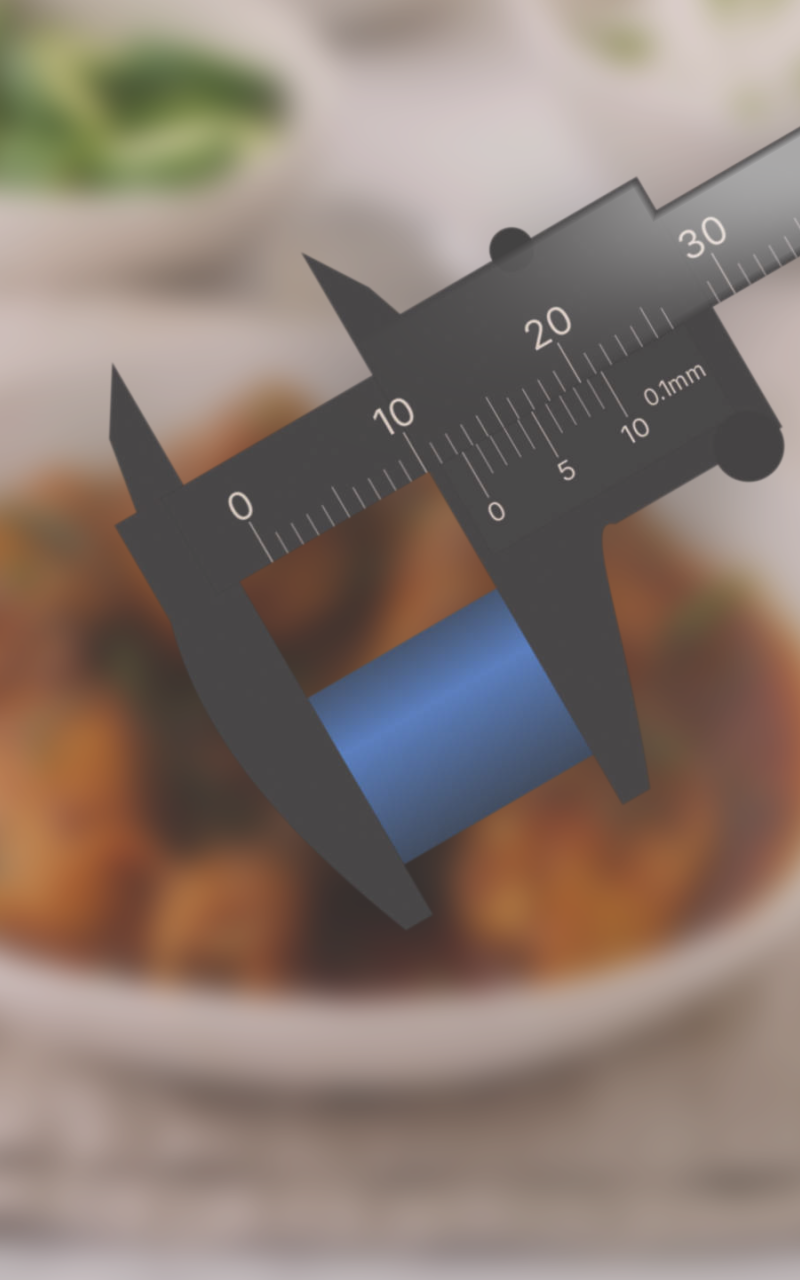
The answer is 12.3 mm
